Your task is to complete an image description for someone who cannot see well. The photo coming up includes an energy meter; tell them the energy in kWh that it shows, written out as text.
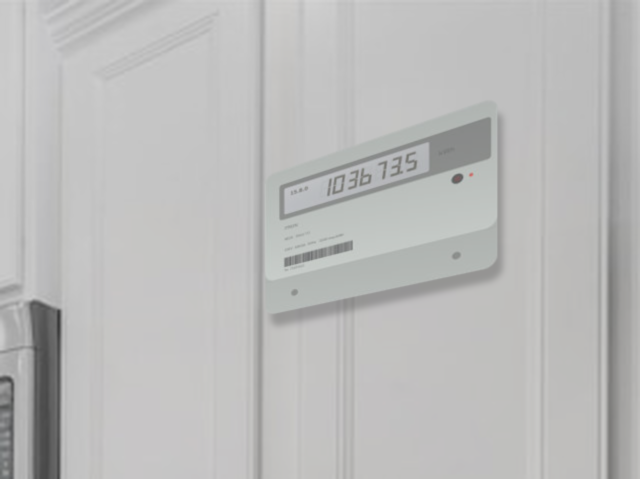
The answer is 103673.5 kWh
